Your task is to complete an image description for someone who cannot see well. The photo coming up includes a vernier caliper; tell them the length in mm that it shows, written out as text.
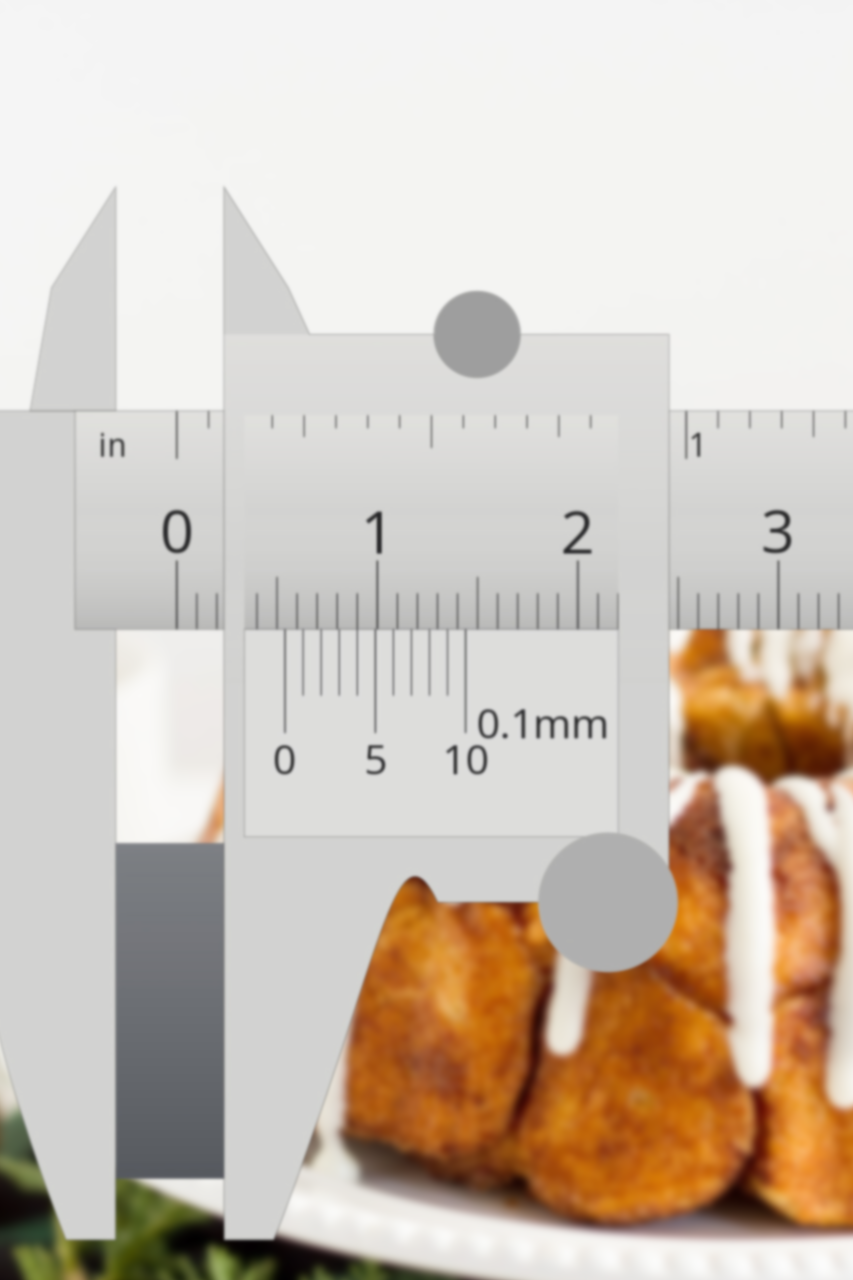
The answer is 5.4 mm
